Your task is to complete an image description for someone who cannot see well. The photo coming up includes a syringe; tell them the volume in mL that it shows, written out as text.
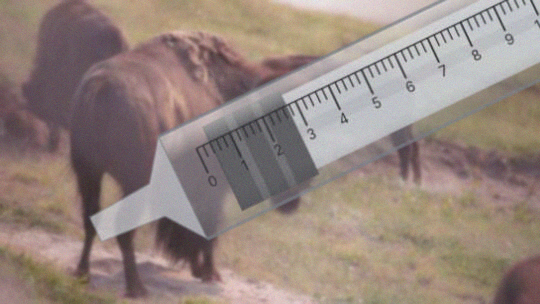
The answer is 0.4 mL
